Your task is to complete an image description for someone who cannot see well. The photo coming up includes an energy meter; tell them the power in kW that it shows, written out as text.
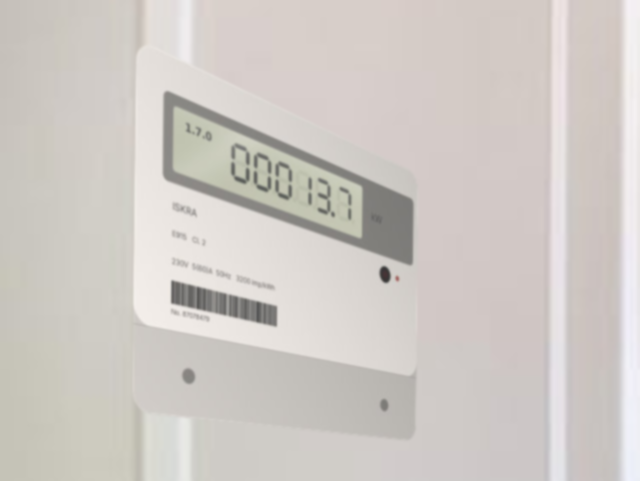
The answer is 13.7 kW
